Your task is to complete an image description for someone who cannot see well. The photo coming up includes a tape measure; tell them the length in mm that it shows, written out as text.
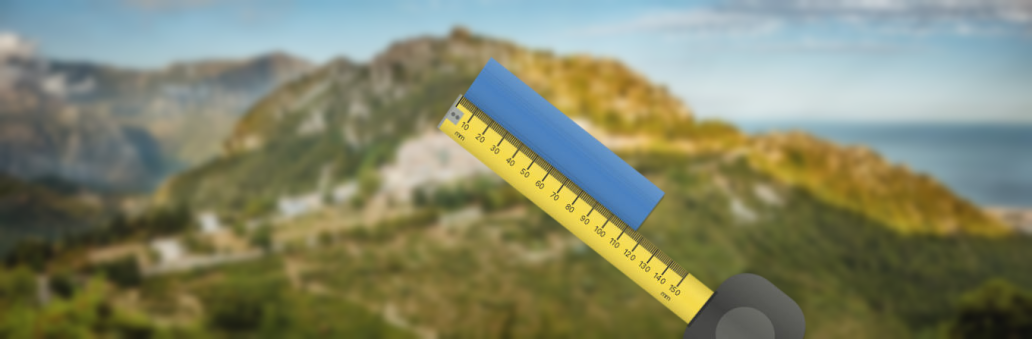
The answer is 115 mm
